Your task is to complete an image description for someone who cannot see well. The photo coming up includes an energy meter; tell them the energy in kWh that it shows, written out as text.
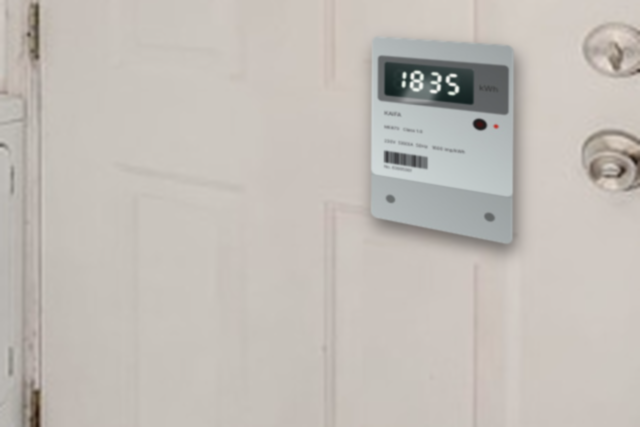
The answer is 1835 kWh
